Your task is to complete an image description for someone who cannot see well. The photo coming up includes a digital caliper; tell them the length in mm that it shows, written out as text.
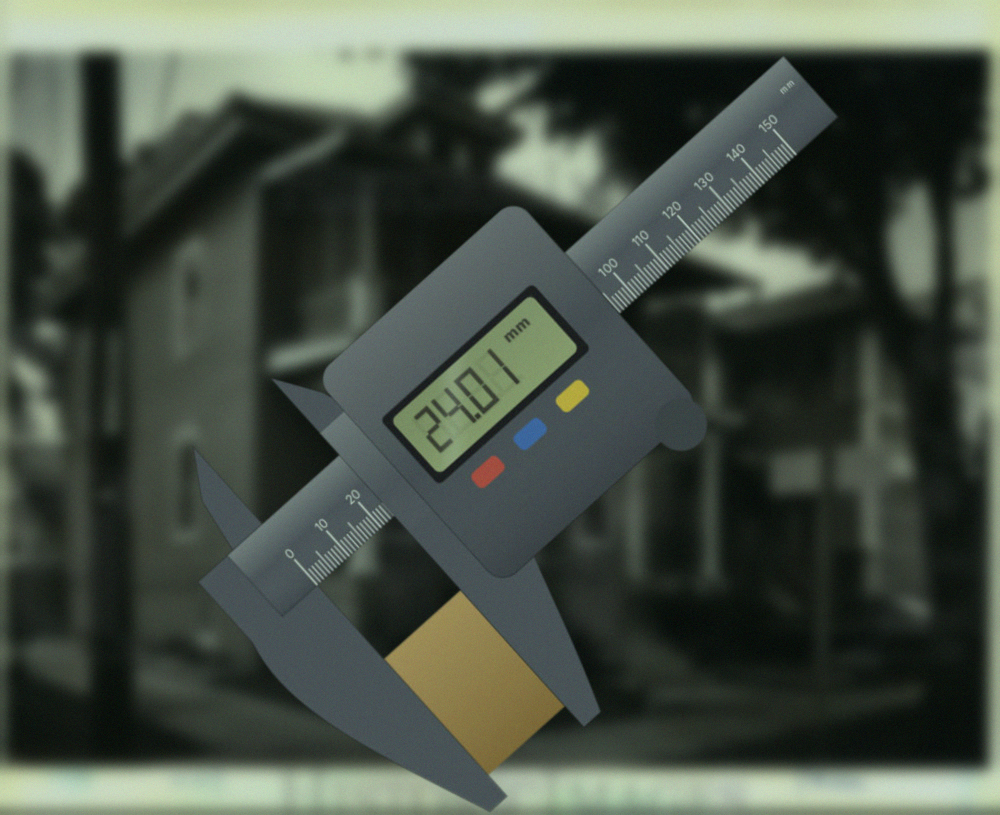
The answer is 24.01 mm
